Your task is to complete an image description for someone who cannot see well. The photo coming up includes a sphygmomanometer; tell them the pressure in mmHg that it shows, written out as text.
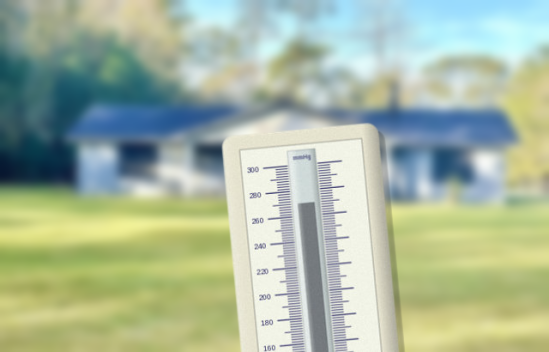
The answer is 270 mmHg
